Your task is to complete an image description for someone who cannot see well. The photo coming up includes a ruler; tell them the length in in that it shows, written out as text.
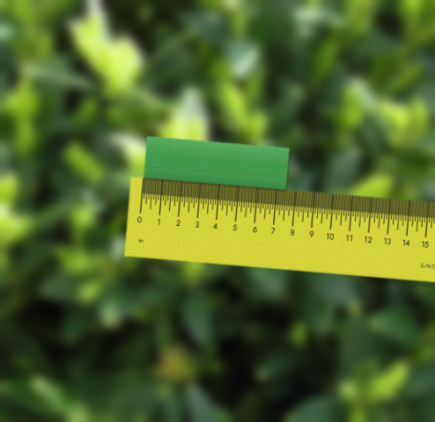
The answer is 7.5 in
